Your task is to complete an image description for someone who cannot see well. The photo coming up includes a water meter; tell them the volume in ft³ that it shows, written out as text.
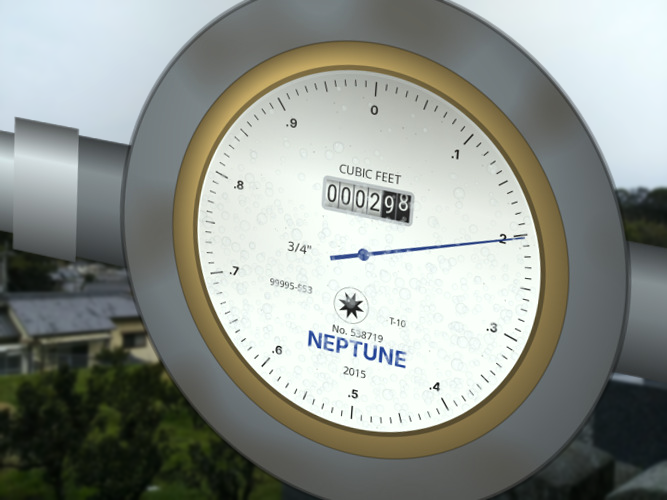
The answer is 298.20 ft³
